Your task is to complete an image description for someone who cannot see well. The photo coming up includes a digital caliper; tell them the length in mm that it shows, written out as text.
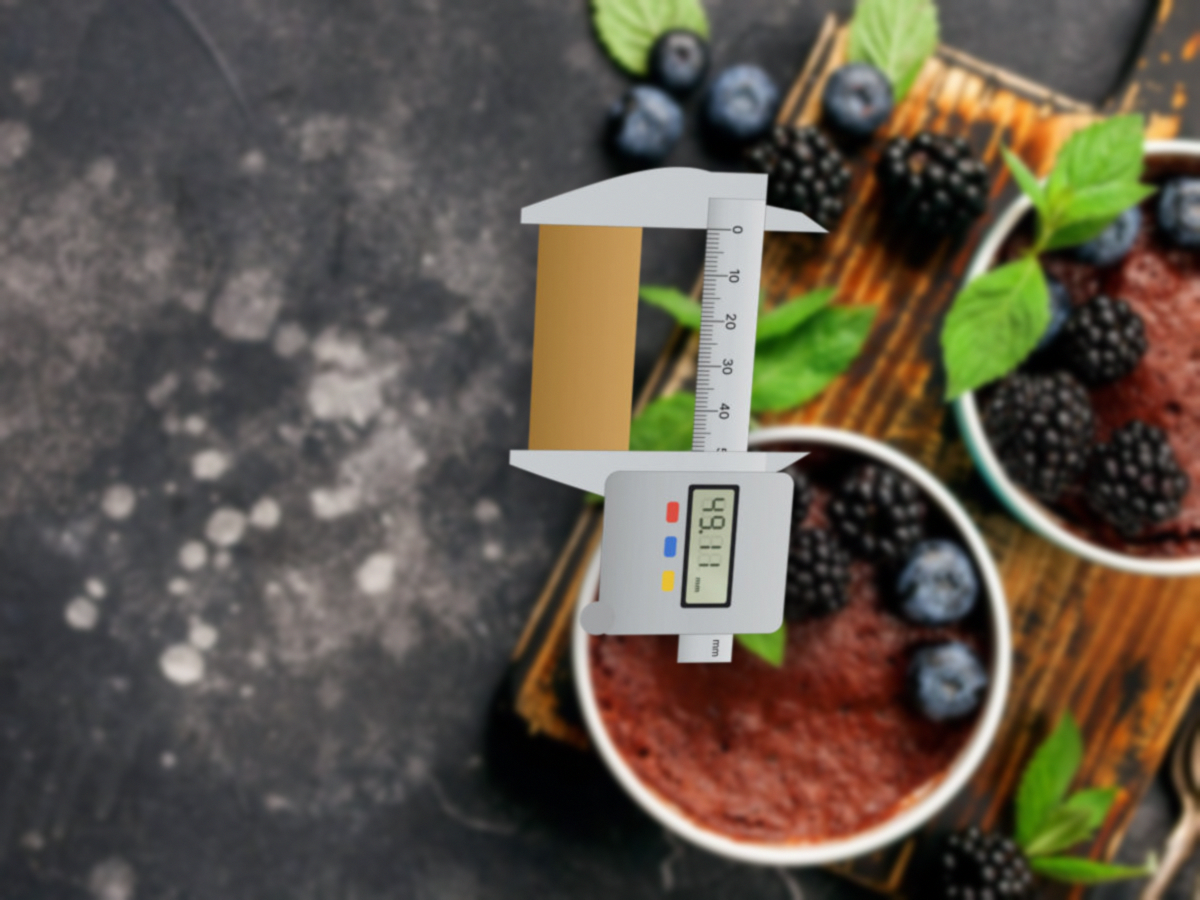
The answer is 49.11 mm
